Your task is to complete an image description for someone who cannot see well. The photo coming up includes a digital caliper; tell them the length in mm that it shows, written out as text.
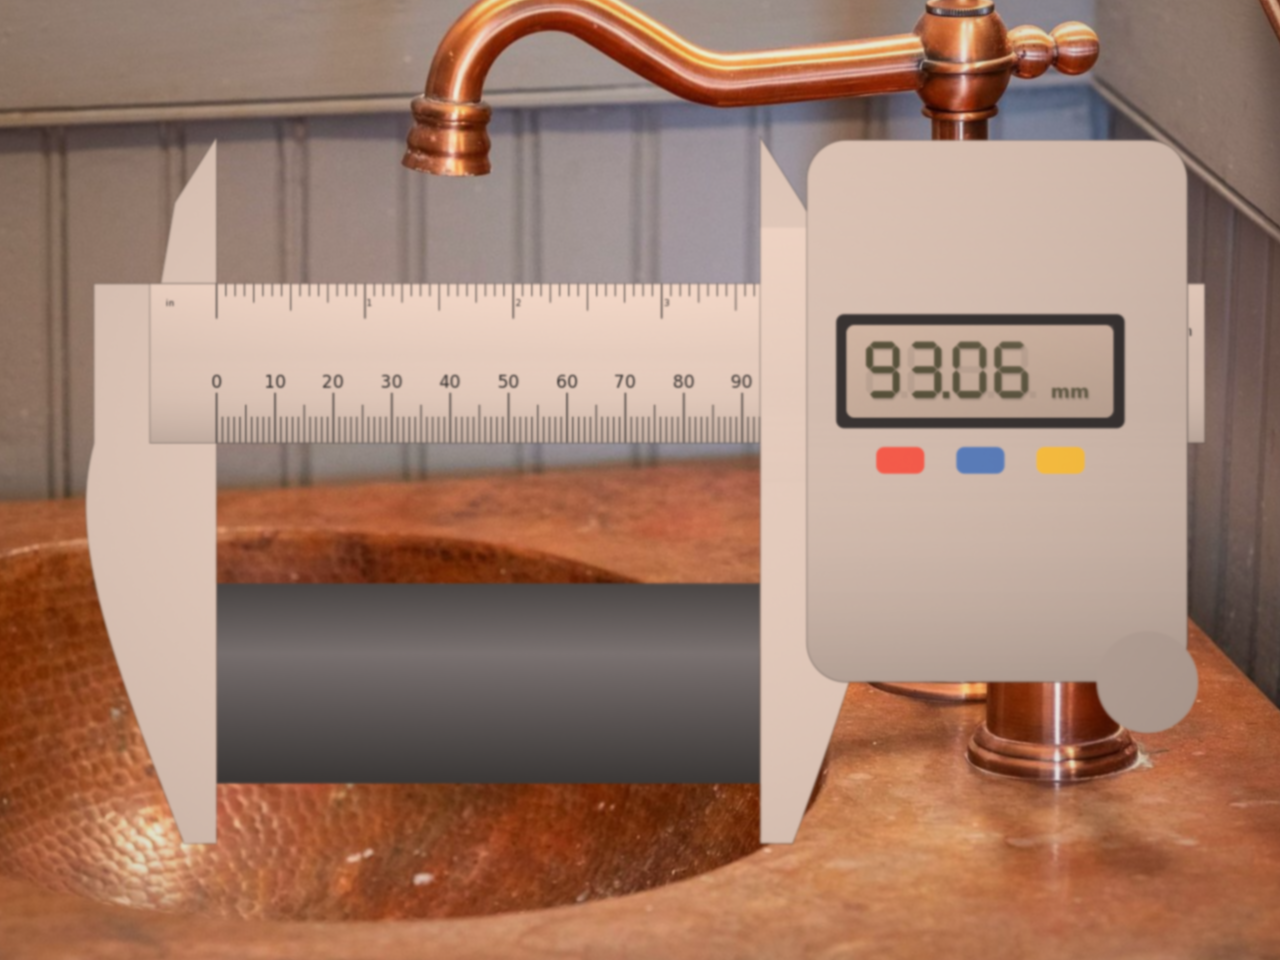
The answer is 93.06 mm
